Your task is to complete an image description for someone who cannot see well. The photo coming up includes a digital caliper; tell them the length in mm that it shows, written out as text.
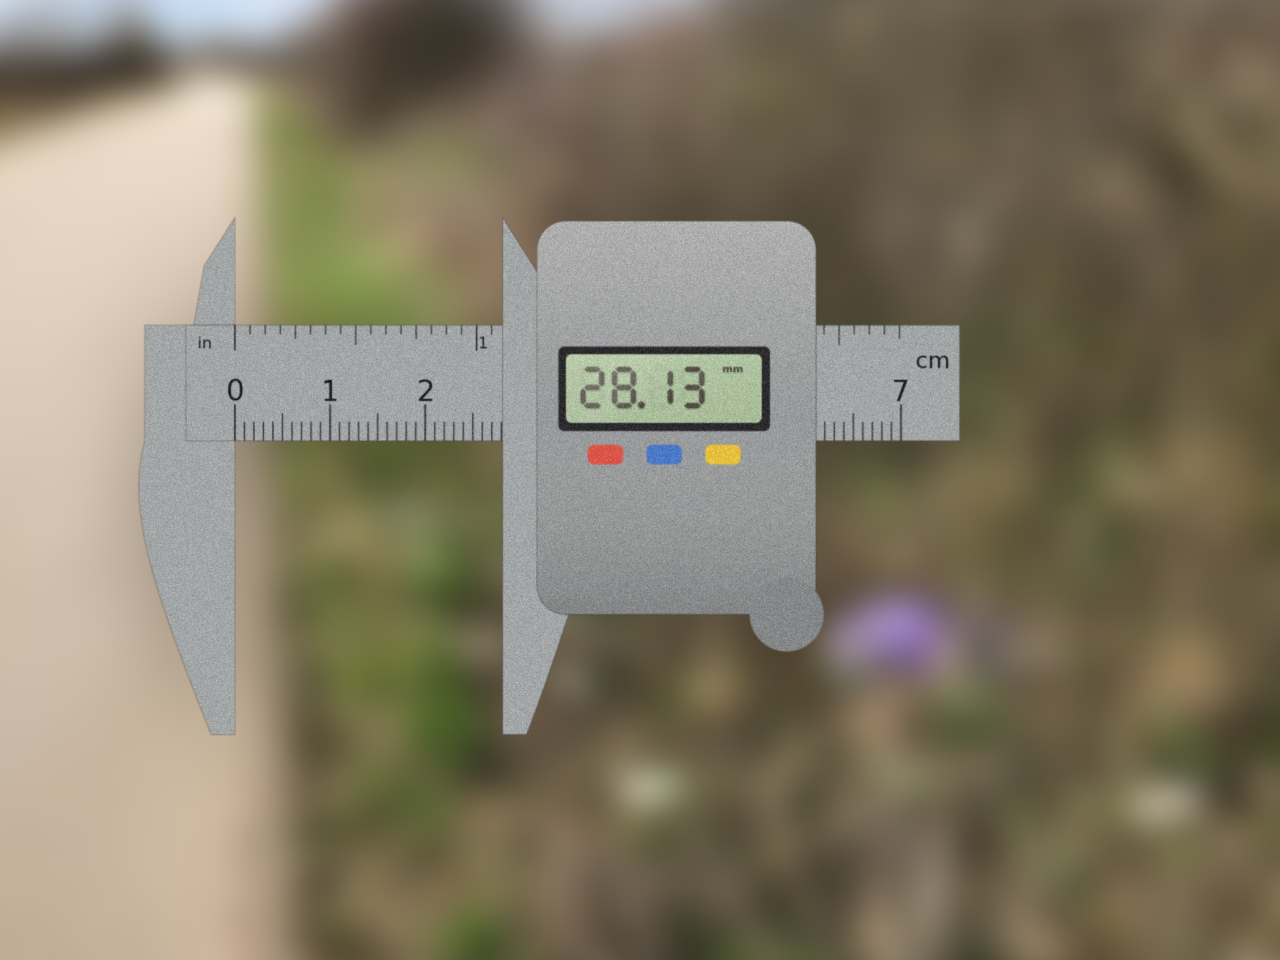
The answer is 28.13 mm
